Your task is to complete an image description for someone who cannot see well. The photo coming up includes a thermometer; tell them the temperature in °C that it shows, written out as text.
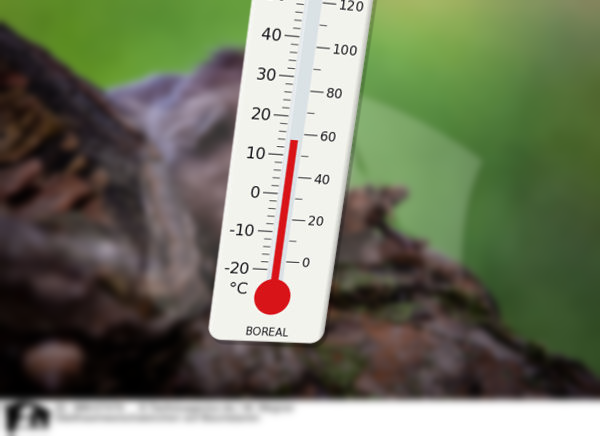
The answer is 14 °C
